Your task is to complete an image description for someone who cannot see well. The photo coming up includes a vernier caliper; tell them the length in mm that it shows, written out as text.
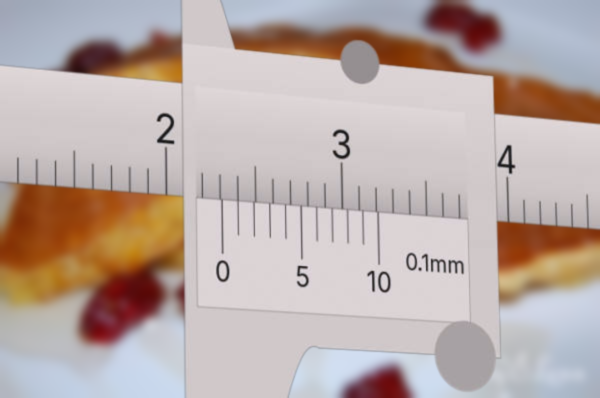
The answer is 23.1 mm
